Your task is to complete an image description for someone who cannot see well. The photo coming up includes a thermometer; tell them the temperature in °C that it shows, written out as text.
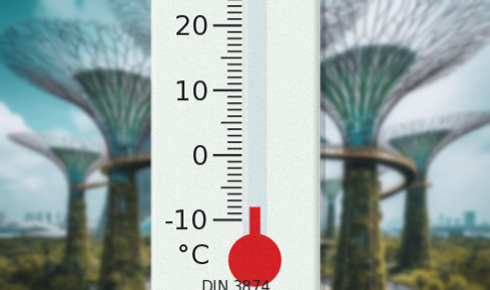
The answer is -8 °C
